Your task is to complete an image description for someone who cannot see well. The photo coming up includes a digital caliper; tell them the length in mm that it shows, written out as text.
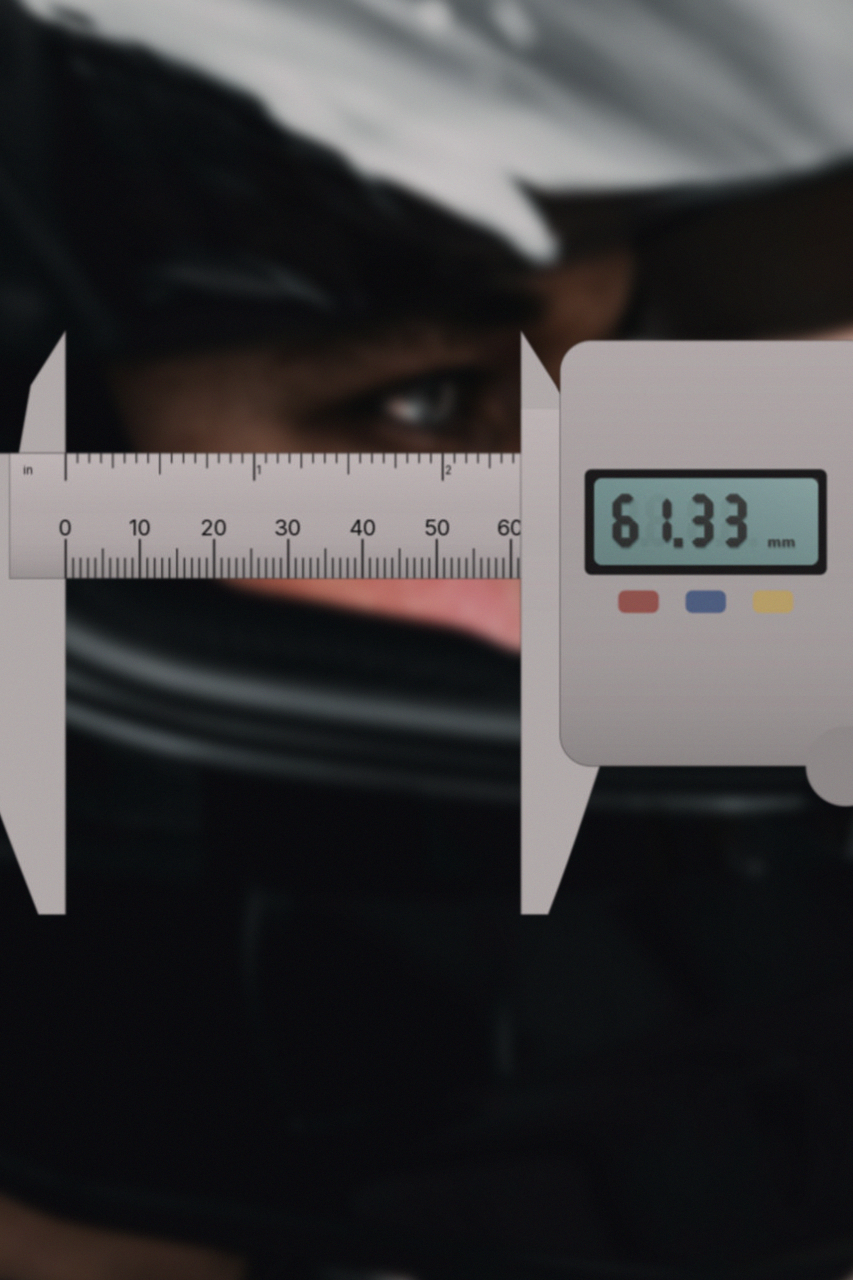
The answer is 61.33 mm
